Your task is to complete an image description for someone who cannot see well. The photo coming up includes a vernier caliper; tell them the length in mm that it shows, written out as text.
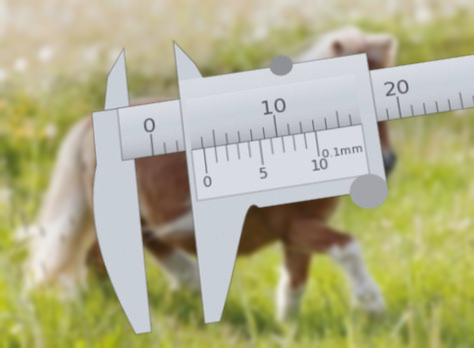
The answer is 4.1 mm
